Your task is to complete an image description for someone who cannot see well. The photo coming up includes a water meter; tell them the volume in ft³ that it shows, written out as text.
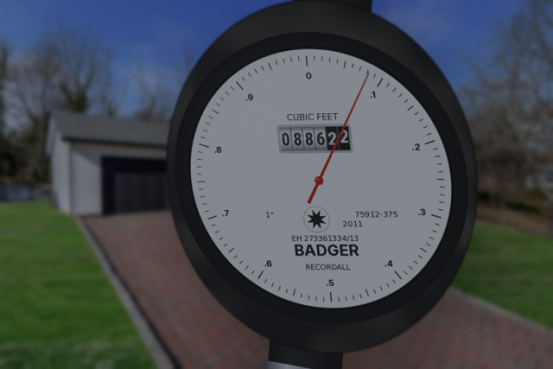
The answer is 88622.08 ft³
